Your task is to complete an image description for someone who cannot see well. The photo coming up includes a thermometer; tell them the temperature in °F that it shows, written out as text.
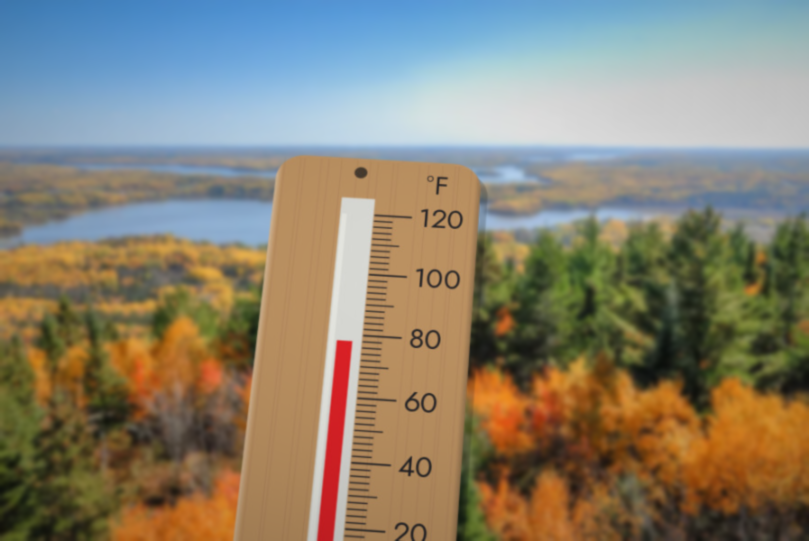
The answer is 78 °F
